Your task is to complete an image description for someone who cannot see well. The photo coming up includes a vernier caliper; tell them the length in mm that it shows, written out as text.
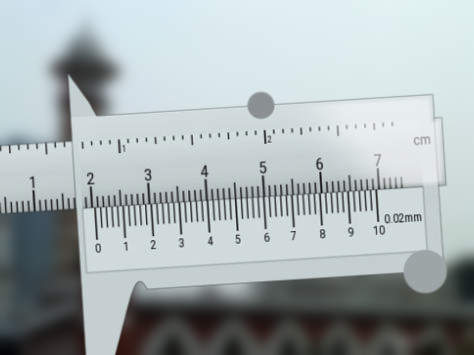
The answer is 20.5 mm
